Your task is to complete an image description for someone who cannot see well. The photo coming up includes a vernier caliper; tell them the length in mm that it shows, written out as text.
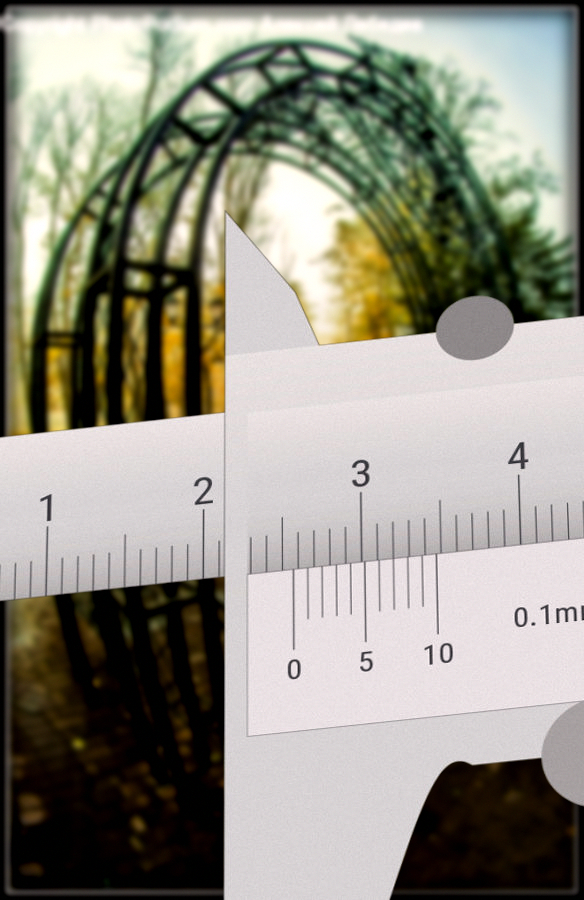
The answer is 25.7 mm
